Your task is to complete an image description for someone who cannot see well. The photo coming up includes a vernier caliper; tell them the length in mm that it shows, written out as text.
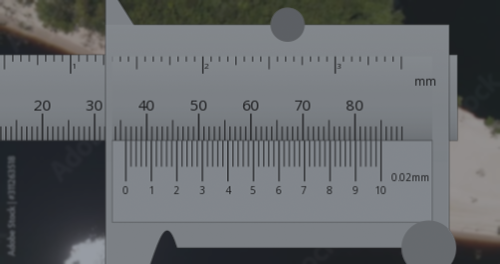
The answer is 36.0 mm
